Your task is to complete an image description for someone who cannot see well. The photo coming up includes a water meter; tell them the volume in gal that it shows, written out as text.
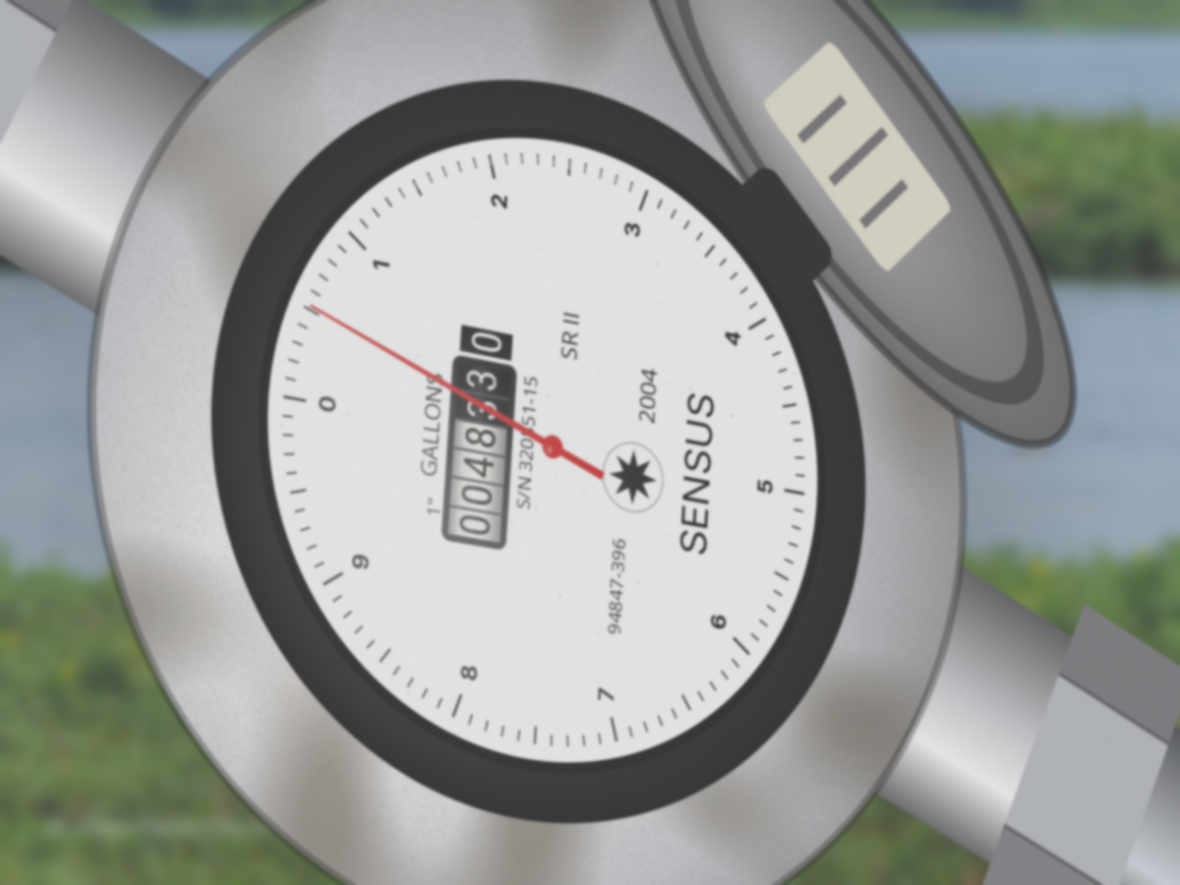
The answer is 48330.5 gal
